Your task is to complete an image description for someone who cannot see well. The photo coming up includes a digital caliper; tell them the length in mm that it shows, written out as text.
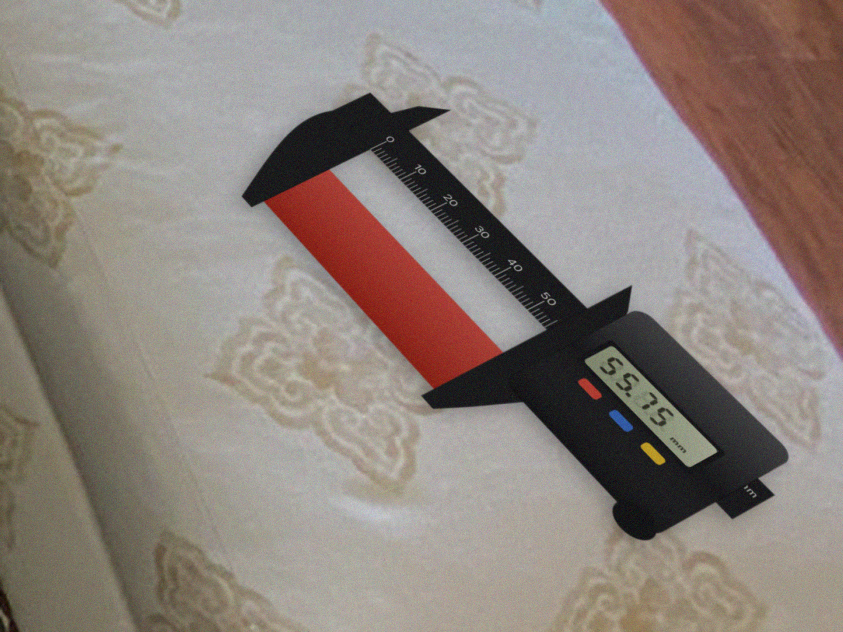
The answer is 55.75 mm
